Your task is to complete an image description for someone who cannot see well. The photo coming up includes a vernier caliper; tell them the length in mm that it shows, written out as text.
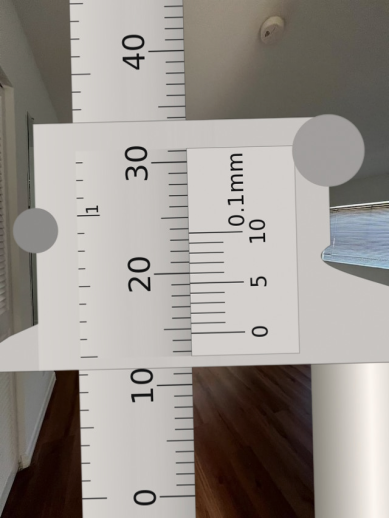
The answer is 14.6 mm
